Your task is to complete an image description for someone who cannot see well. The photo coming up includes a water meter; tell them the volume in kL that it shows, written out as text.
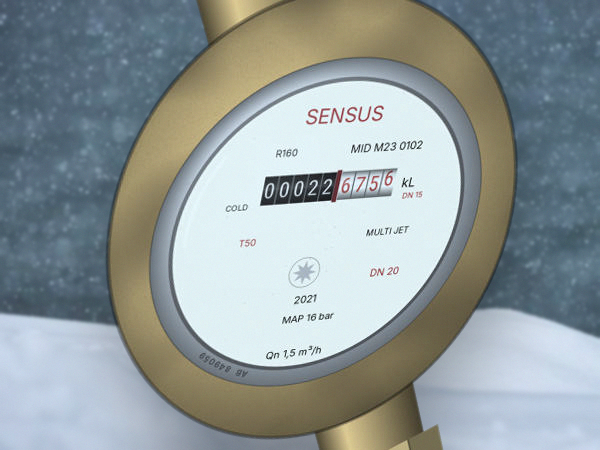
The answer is 22.6756 kL
